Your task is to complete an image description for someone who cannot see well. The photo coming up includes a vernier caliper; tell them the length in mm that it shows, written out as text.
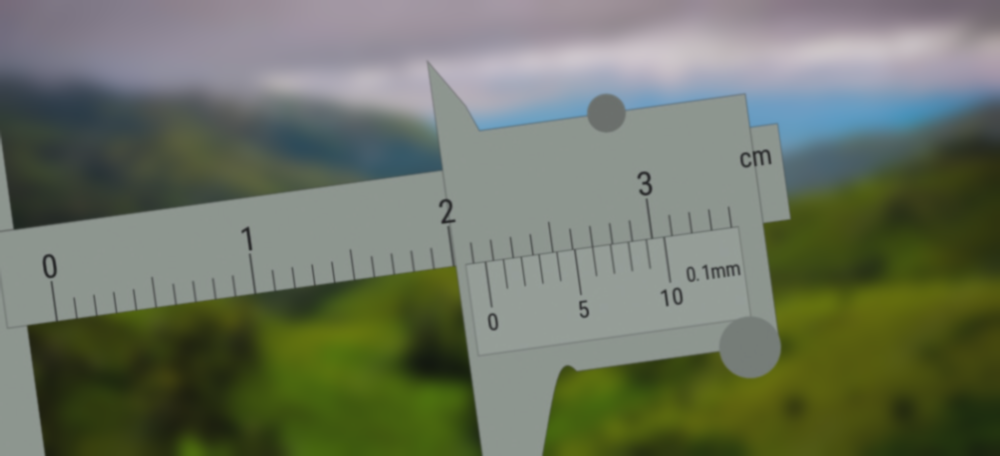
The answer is 21.6 mm
